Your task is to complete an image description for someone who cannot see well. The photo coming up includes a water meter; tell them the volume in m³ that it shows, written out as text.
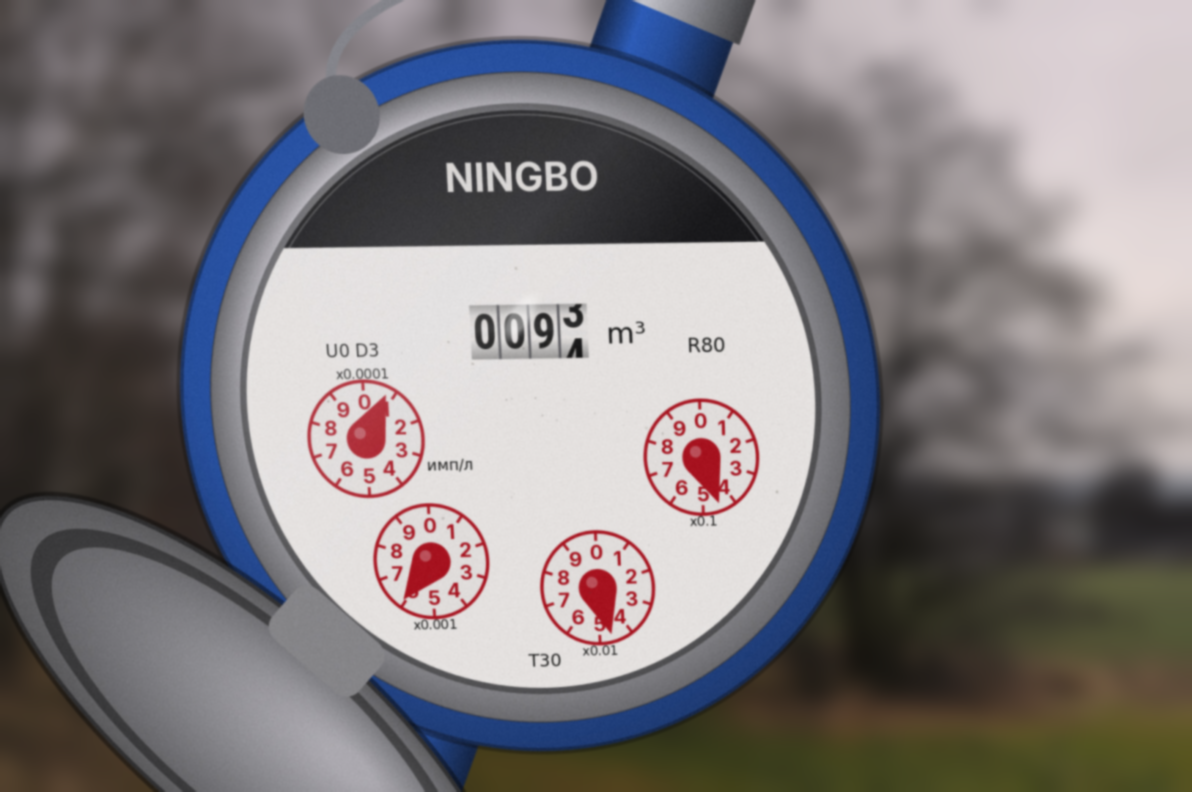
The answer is 93.4460 m³
